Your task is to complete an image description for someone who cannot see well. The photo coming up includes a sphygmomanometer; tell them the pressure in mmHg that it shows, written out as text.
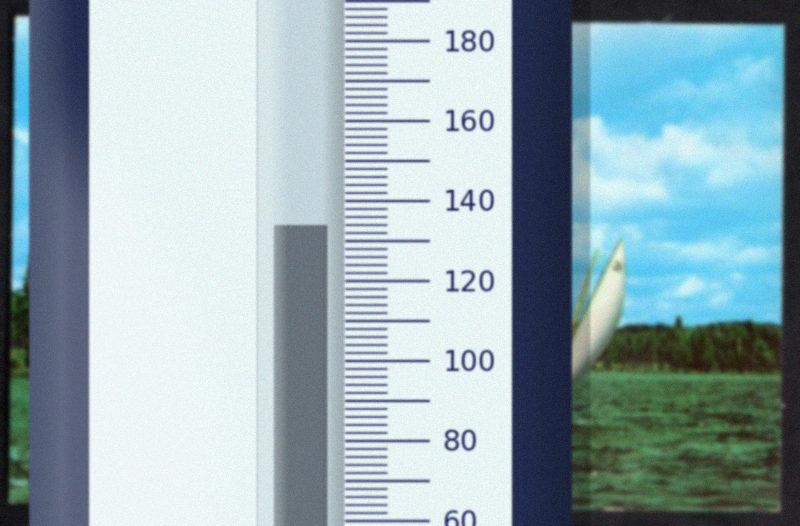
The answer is 134 mmHg
